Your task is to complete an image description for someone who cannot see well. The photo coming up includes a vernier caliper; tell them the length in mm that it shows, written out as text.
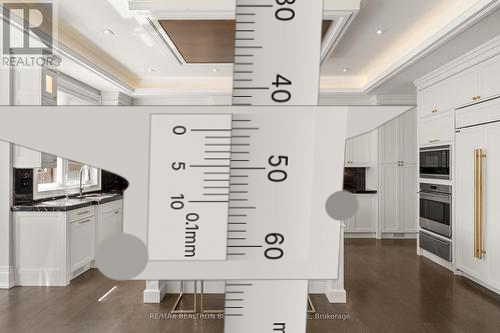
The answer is 45.2 mm
